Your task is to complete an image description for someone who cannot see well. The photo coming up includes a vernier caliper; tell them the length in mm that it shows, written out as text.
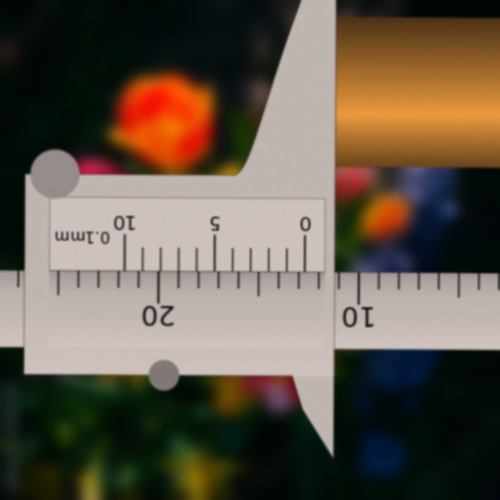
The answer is 12.7 mm
